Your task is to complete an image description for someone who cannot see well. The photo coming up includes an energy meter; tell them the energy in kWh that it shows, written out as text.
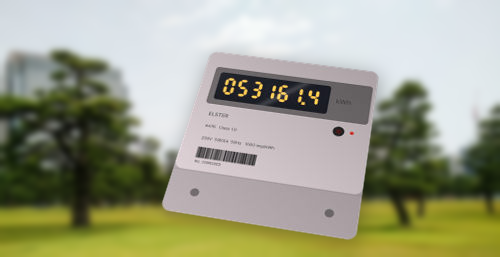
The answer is 53161.4 kWh
